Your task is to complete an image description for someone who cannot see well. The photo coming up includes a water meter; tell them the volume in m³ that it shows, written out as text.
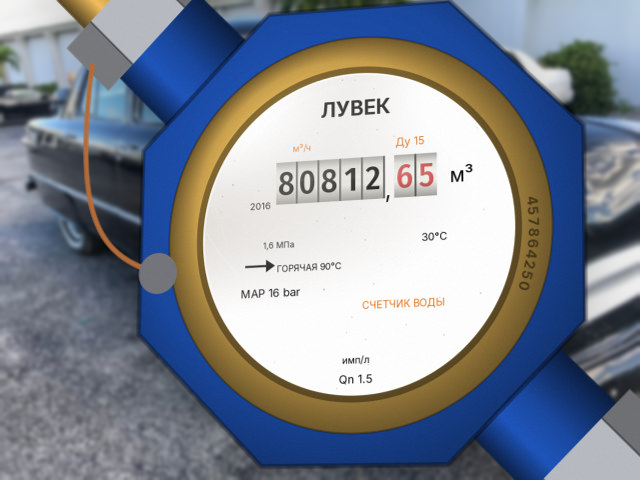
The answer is 80812.65 m³
